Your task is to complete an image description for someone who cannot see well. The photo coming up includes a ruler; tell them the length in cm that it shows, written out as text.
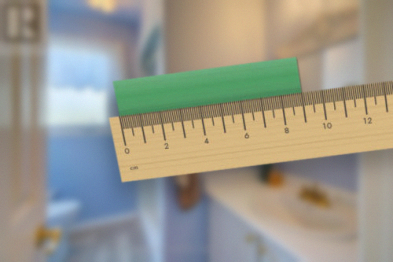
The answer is 9 cm
